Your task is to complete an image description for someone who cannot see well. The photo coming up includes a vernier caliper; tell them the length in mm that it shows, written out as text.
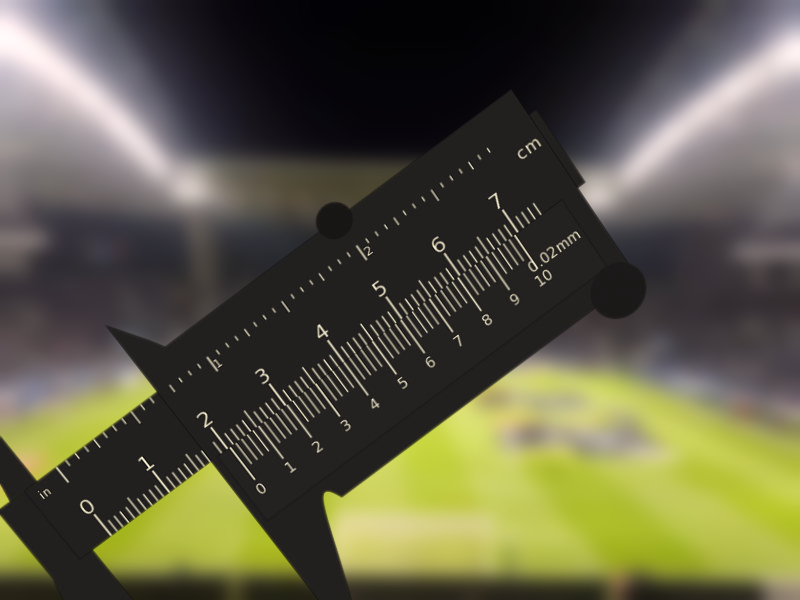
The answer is 20.4 mm
